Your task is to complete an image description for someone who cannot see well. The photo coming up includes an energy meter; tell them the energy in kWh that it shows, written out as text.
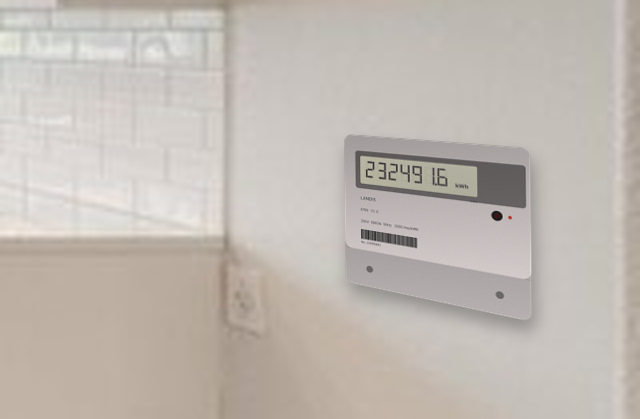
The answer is 232491.6 kWh
